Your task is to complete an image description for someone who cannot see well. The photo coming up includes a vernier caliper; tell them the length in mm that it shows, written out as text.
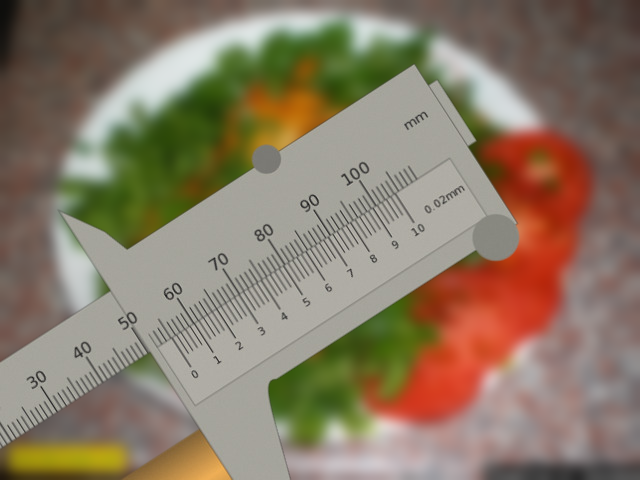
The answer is 55.2 mm
